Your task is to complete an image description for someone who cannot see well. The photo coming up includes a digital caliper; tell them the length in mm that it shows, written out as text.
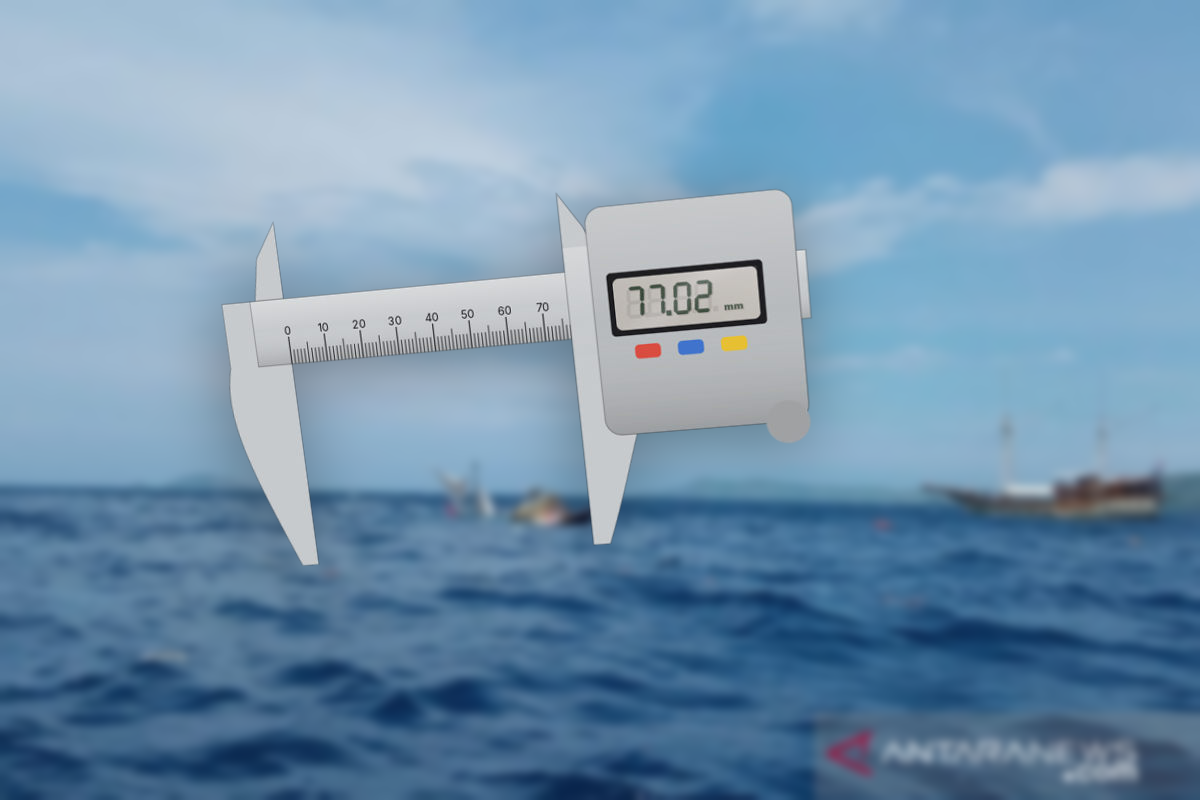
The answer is 77.02 mm
